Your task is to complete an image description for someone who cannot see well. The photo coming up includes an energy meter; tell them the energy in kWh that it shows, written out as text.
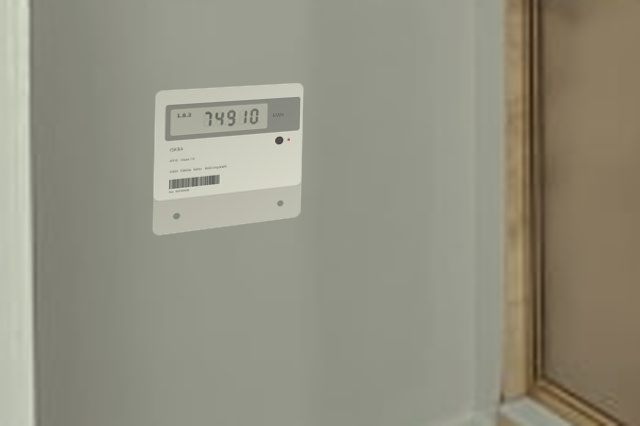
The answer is 74910 kWh
